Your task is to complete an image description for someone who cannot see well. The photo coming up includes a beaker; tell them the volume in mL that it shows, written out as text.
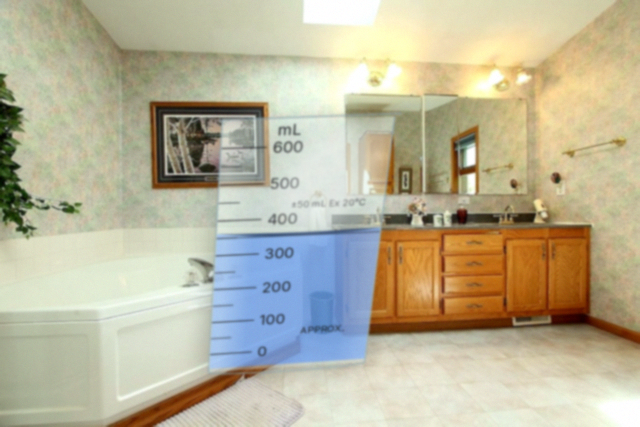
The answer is 350 mL
